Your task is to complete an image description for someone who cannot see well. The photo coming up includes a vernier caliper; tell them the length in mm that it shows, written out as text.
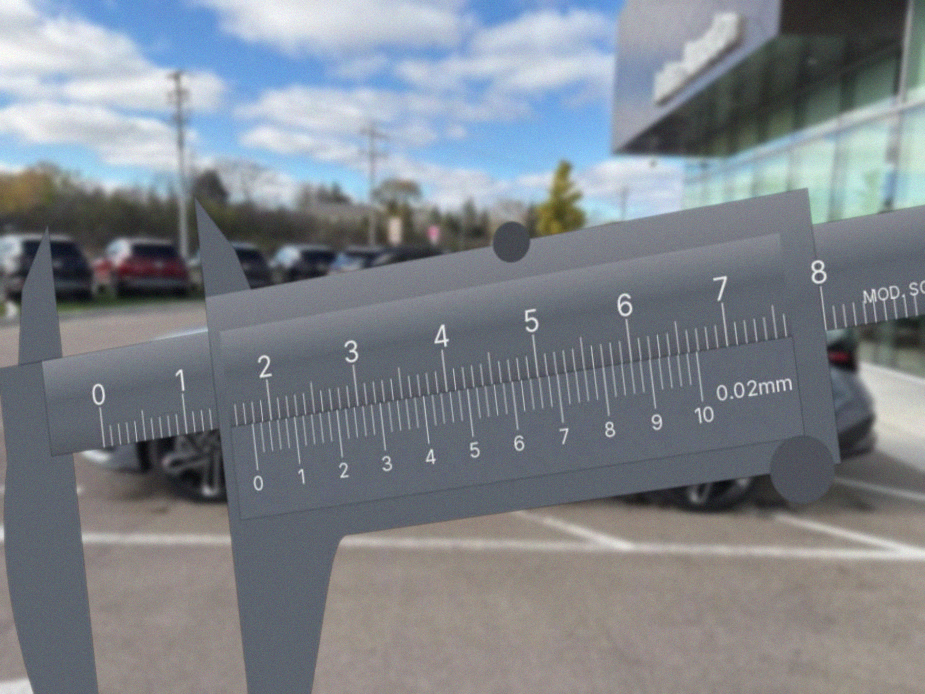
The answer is 17.8 mm
